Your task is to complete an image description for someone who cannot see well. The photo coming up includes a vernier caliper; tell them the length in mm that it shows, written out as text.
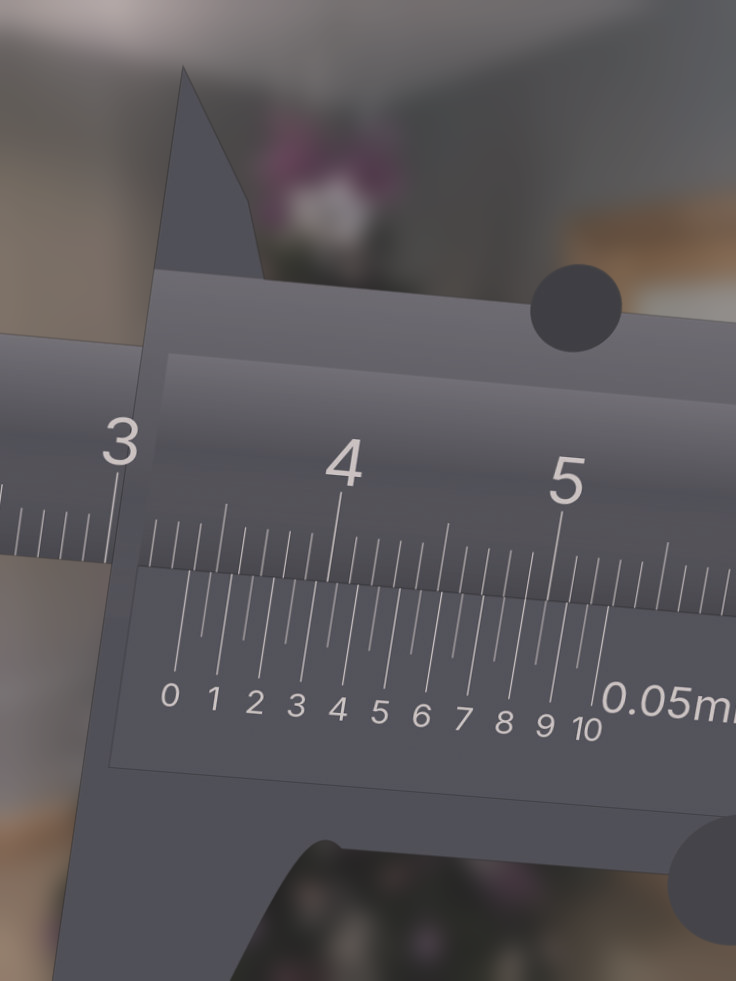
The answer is 33.8 mm
